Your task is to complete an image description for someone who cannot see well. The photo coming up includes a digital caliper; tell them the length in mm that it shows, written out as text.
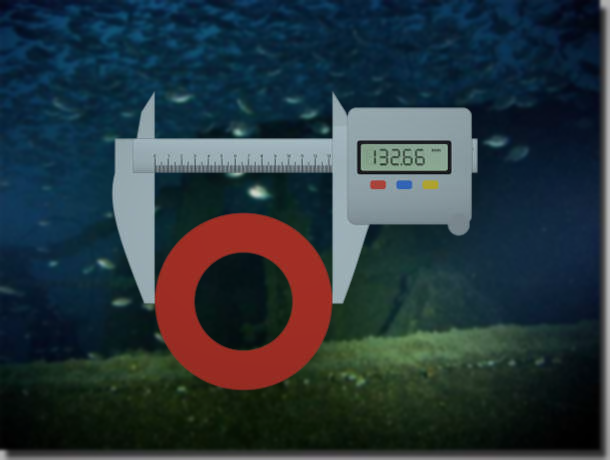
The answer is 132.66 mm
